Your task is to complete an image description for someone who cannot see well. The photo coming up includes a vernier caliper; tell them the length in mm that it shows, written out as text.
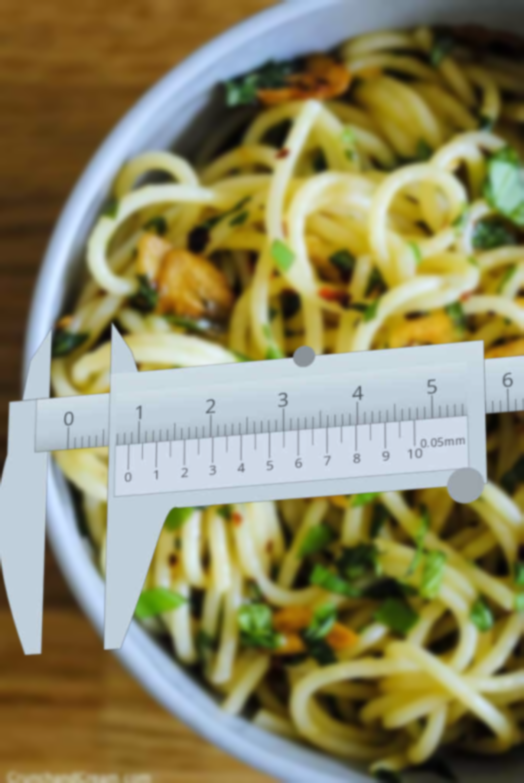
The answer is 8.6 mm
